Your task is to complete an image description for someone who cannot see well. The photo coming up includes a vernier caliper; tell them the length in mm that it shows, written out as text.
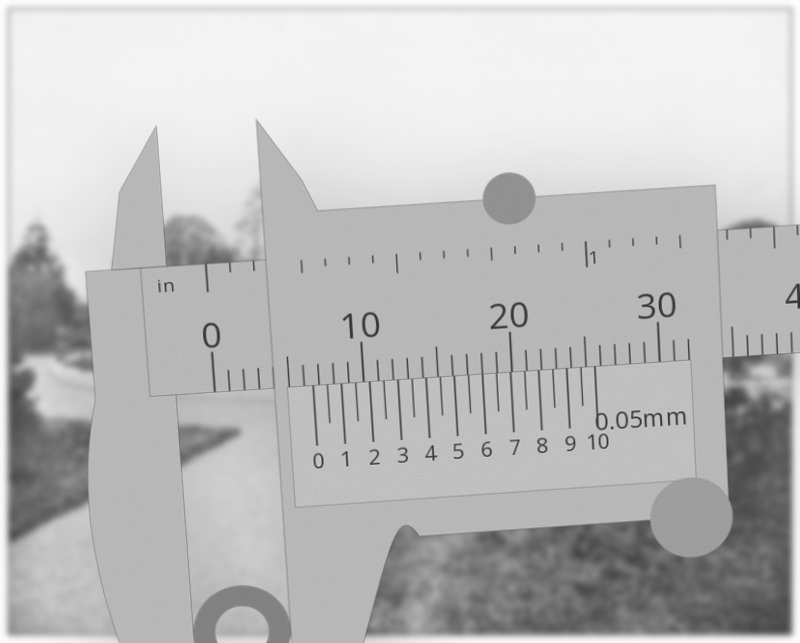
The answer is 6.6 mm
